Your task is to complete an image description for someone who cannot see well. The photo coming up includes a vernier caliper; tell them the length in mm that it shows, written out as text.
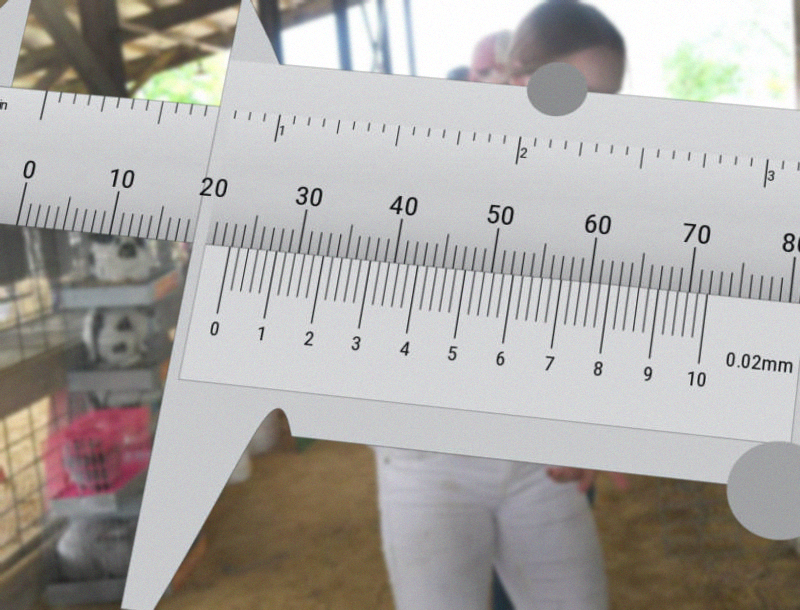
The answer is 22.8 mm
